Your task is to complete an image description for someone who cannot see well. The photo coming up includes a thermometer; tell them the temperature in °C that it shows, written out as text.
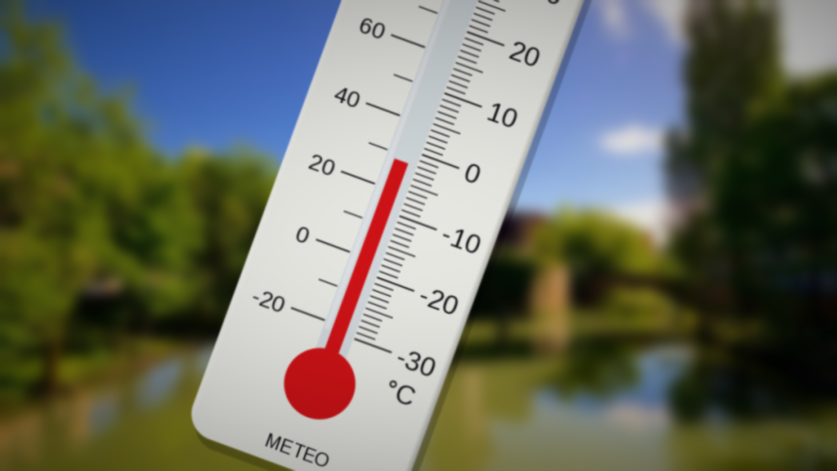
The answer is -2 °C
